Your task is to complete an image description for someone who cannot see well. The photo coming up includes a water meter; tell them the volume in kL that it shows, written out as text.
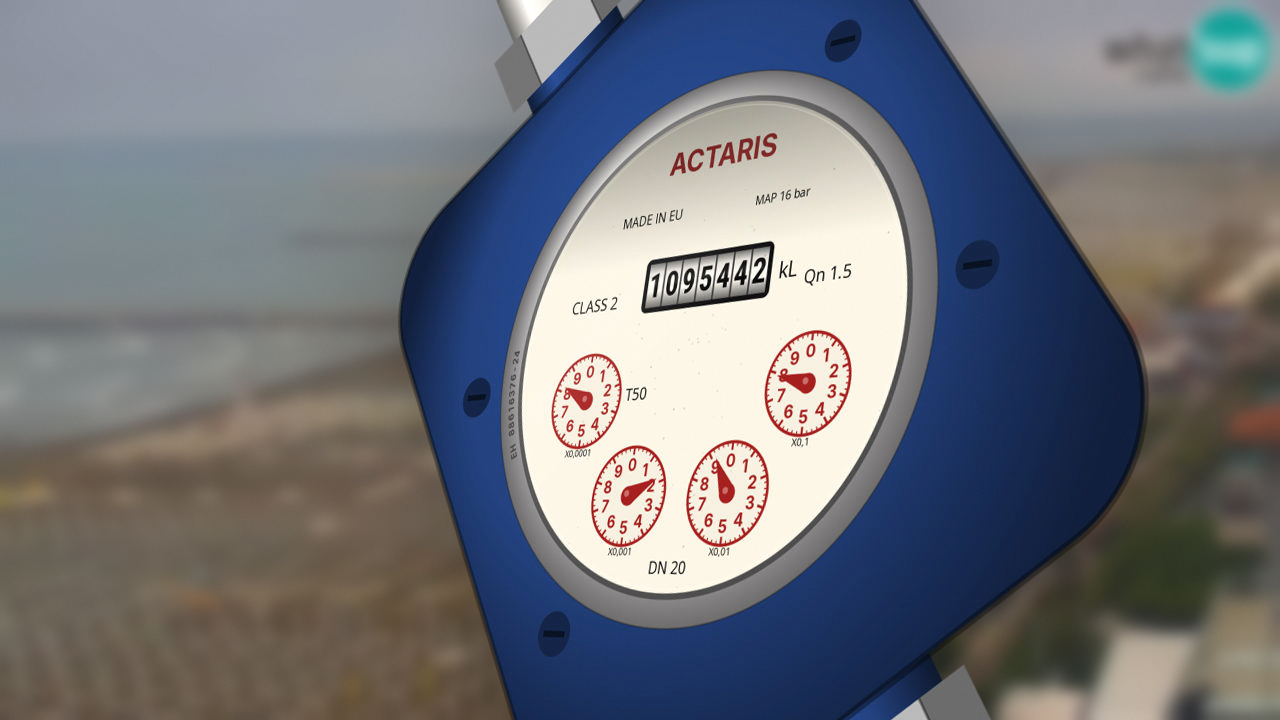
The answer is 1095442.7918 kL
